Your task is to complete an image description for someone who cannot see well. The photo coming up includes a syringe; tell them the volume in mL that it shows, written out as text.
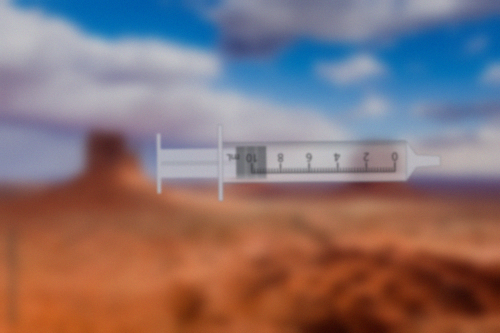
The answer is 9 mL
